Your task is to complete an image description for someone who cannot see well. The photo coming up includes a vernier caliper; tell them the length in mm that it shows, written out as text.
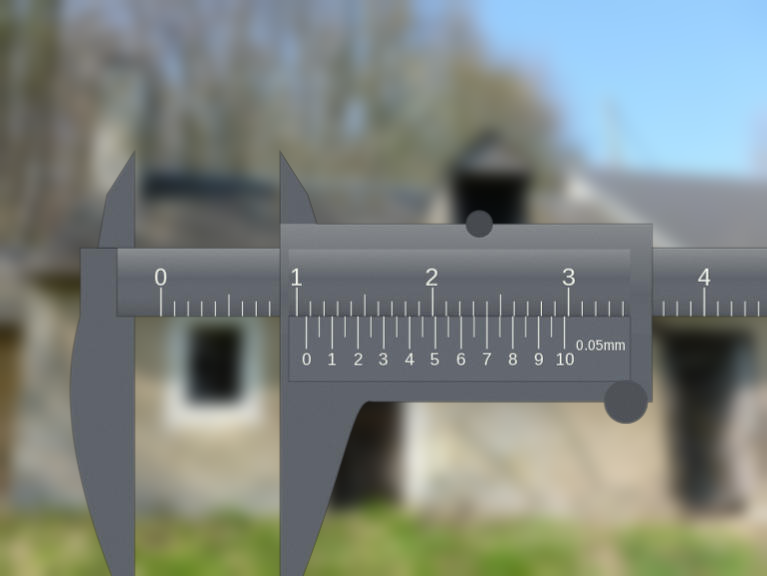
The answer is 10.7 mm
